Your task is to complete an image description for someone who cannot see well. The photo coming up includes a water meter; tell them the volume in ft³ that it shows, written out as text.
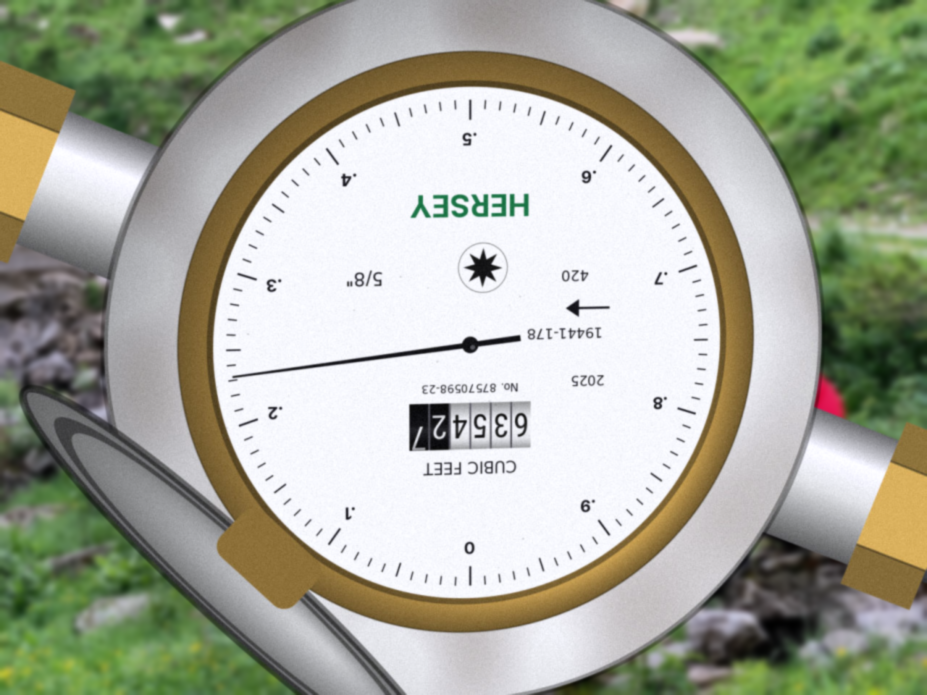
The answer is 635427.23 ft³
